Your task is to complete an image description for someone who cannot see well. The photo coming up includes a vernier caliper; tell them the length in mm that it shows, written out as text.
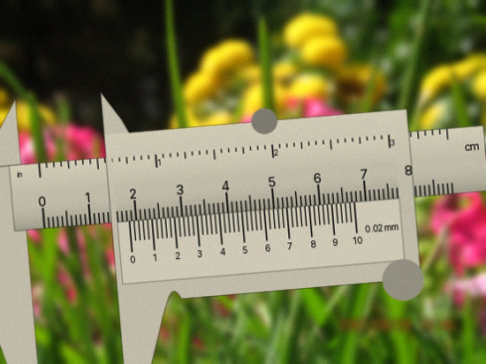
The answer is 18.5 mm
